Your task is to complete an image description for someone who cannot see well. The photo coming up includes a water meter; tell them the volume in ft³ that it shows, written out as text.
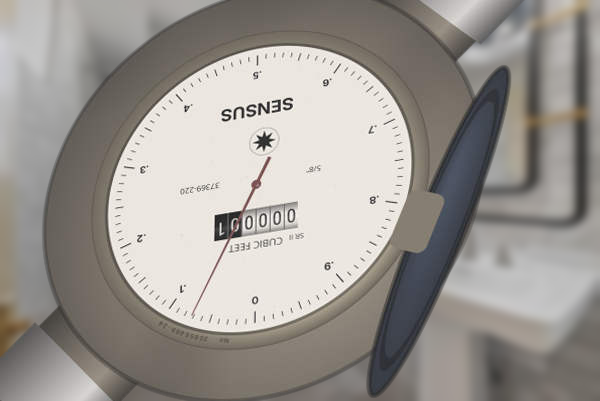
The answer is 1.07 ft³
